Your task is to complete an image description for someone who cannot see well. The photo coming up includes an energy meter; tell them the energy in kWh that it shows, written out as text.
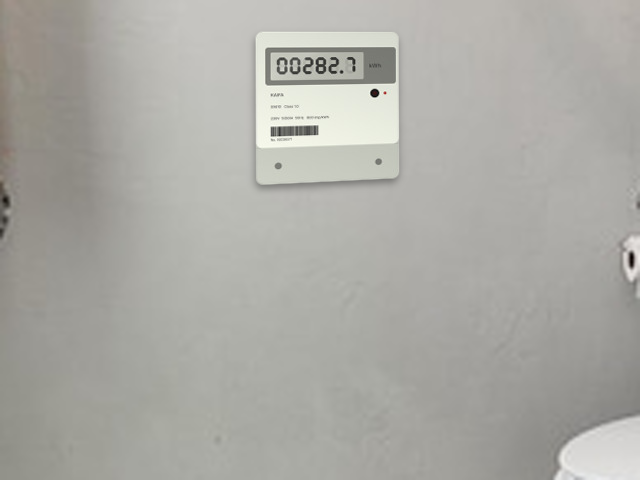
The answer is 282.7 kWh
